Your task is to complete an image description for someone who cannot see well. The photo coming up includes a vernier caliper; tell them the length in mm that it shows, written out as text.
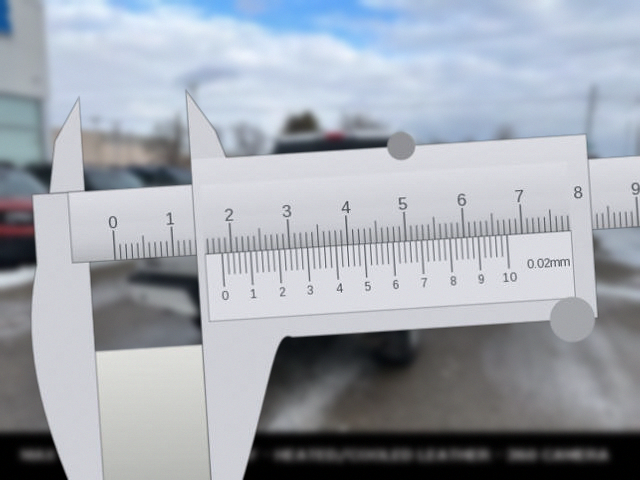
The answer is 18.4 mm
